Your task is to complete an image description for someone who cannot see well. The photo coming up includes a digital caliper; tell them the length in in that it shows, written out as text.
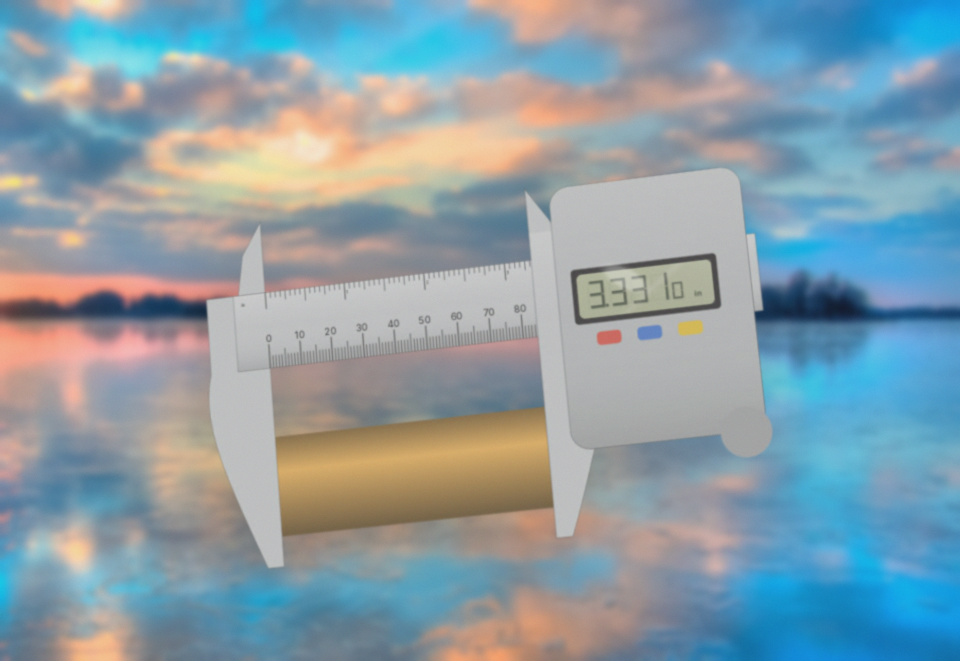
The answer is 3.3310 in
